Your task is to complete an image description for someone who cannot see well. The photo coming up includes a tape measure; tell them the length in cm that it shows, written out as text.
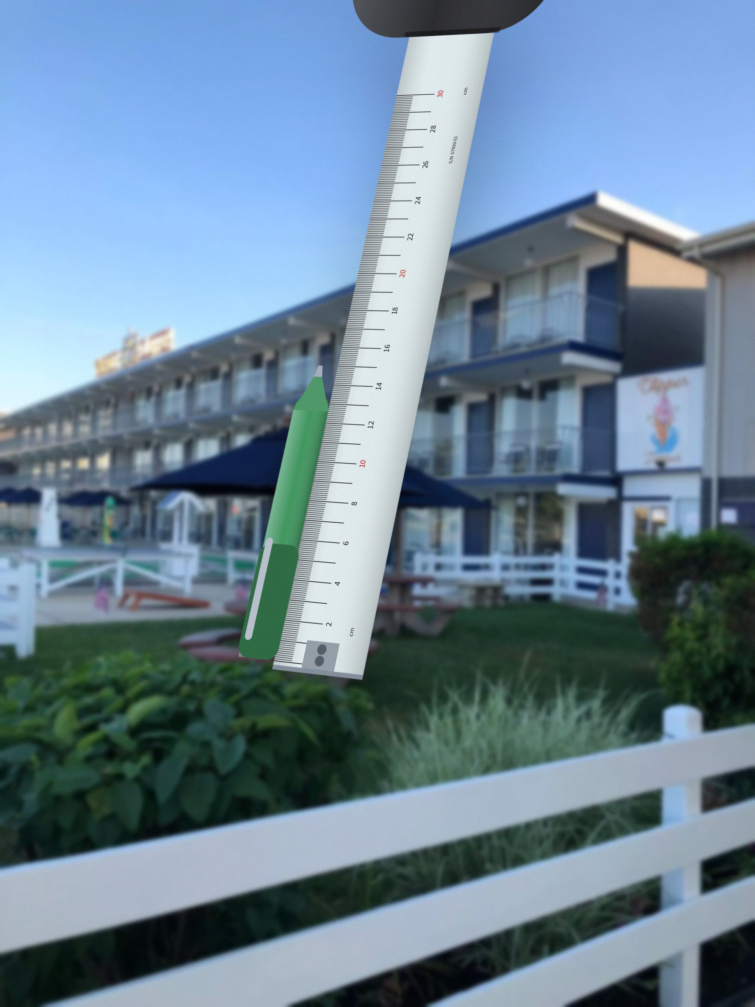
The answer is 15 cm
